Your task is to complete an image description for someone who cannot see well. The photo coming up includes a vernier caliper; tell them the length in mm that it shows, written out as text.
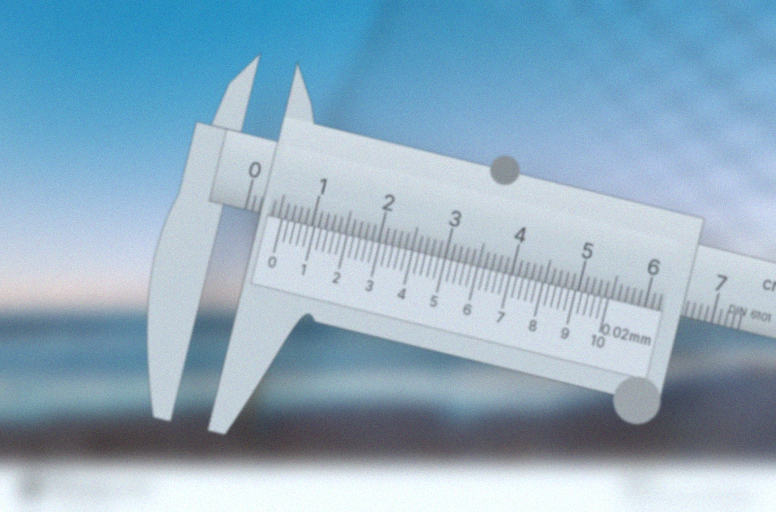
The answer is 5.5 mm
